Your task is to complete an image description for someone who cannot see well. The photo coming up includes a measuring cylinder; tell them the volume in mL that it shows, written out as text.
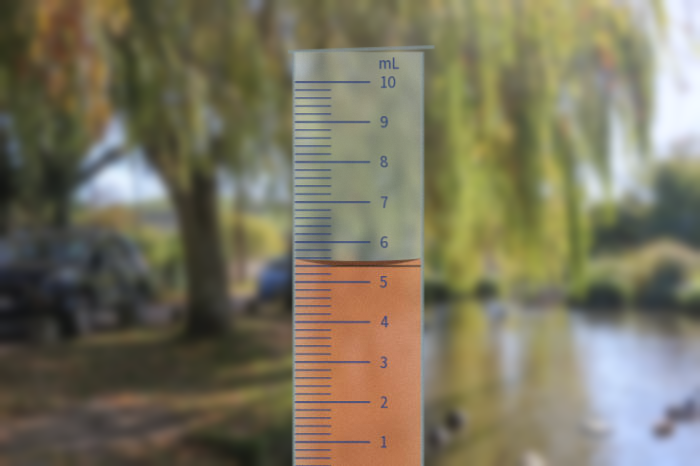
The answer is 5.4 mL
